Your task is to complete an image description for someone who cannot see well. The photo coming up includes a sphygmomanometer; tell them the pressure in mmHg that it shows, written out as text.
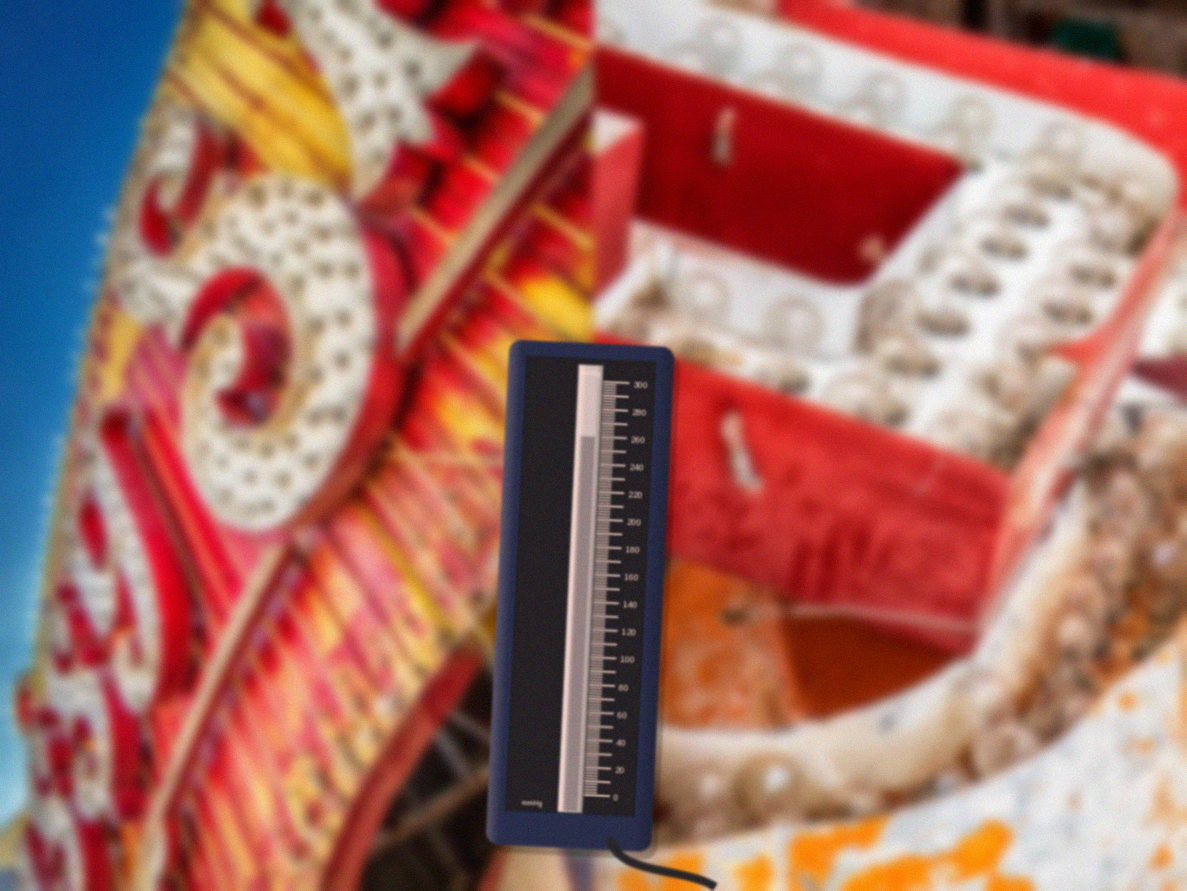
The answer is 260 mmHg
